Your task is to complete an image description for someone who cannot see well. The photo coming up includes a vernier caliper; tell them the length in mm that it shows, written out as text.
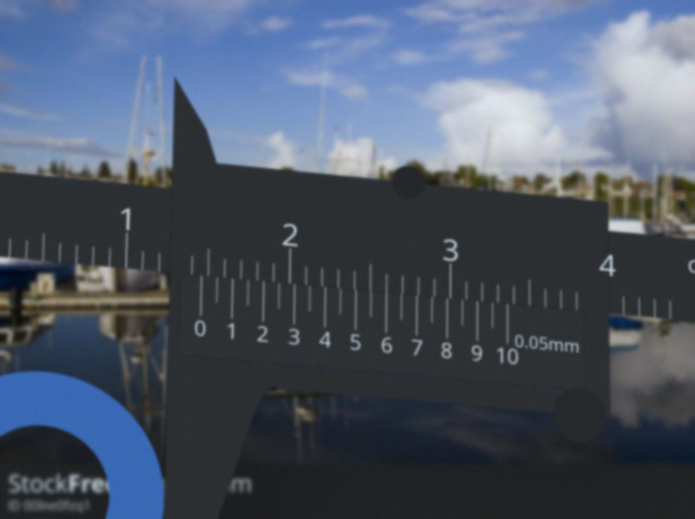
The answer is 14.6 mm
